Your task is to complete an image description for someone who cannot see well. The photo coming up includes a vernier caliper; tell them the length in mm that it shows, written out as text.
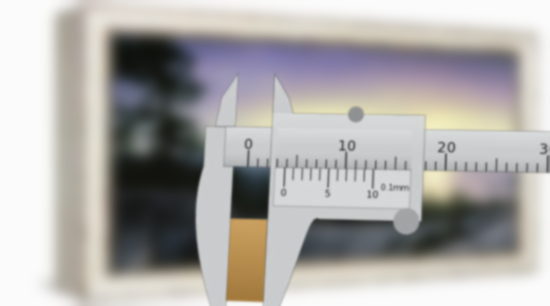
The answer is 3.8 mm
